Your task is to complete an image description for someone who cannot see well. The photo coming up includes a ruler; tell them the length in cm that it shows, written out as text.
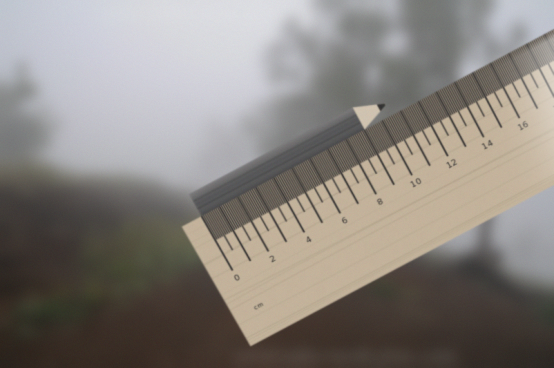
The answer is 10.5 cm
